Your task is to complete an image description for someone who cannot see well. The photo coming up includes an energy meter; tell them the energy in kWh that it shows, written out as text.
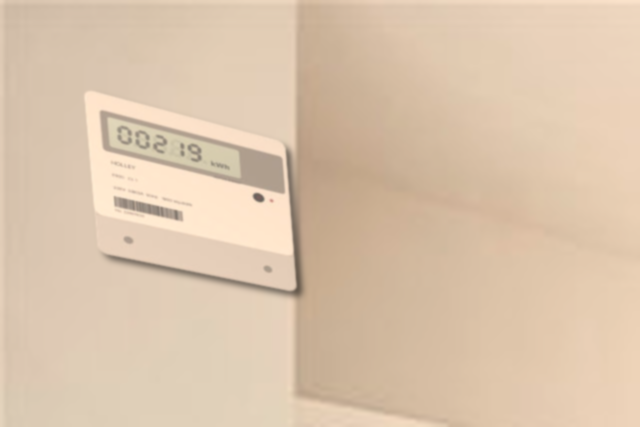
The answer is 219 kWh
